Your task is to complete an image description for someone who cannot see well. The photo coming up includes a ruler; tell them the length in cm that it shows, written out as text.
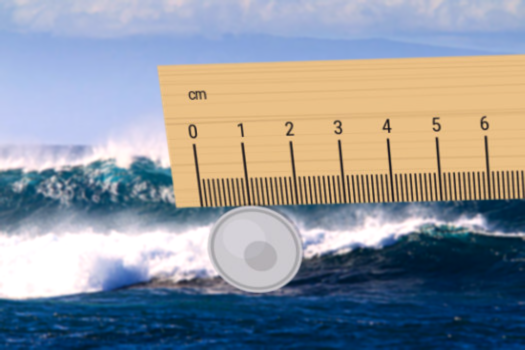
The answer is 2 cm
